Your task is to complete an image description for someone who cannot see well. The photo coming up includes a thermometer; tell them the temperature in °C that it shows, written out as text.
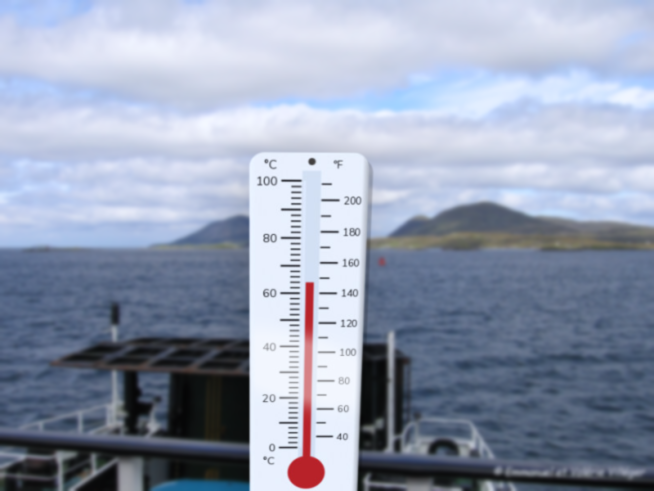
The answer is 64 °C
